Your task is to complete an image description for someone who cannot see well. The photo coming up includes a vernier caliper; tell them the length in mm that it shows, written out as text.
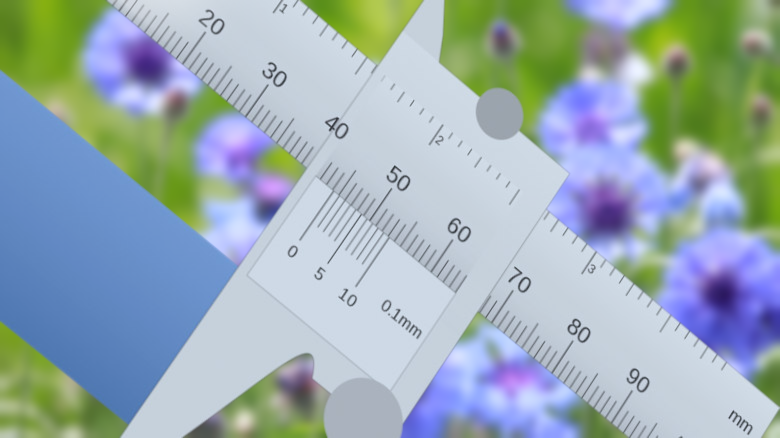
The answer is 44.2 mm
